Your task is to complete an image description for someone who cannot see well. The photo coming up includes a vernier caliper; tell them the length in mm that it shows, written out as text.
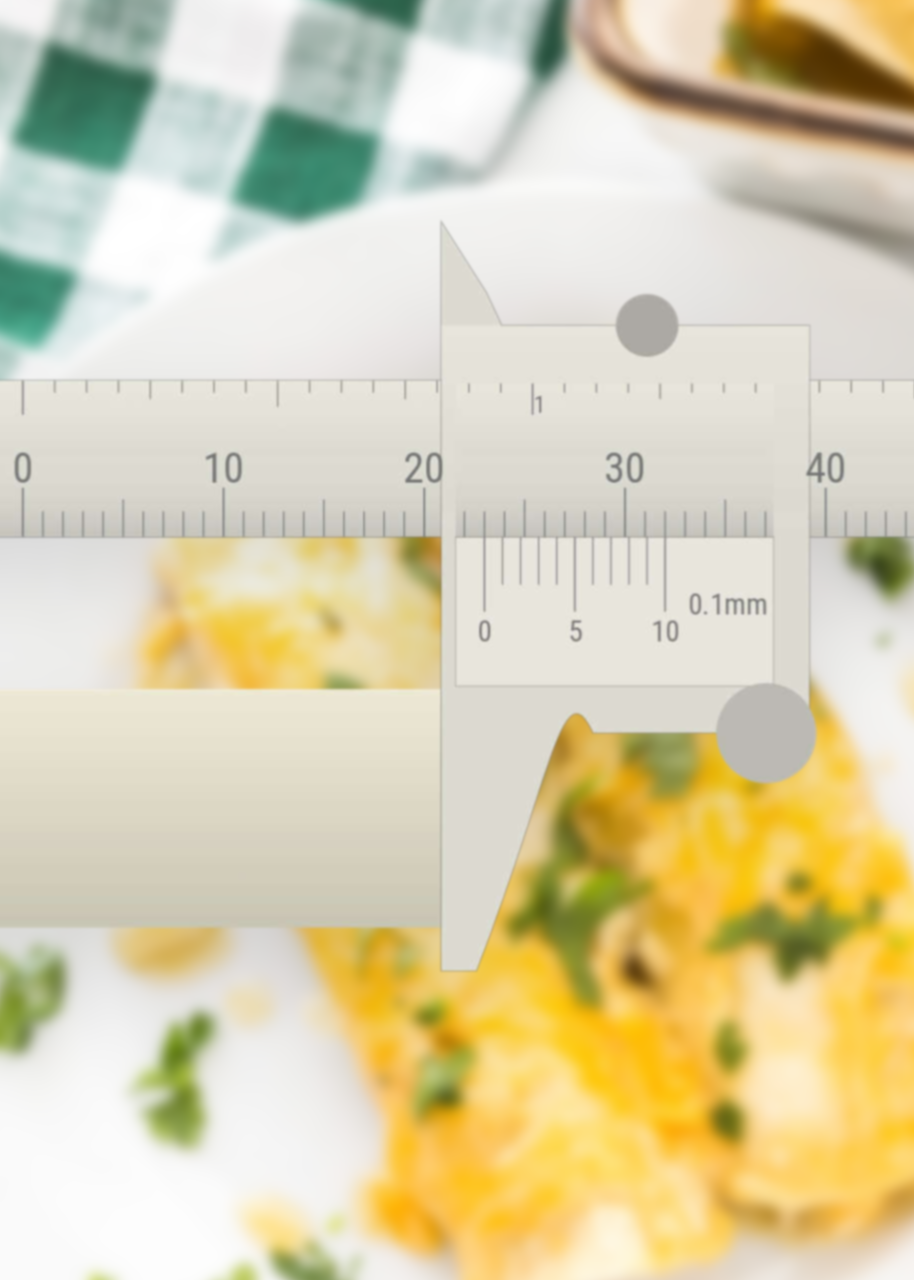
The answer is 23.0 mm
